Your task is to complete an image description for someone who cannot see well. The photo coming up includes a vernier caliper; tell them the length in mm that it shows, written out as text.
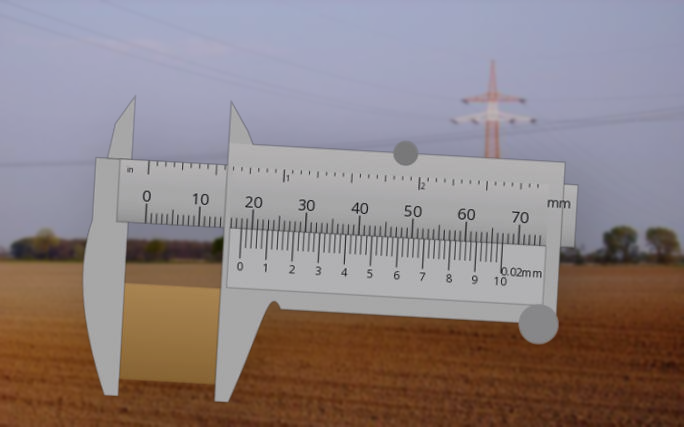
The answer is 18.0 mm
